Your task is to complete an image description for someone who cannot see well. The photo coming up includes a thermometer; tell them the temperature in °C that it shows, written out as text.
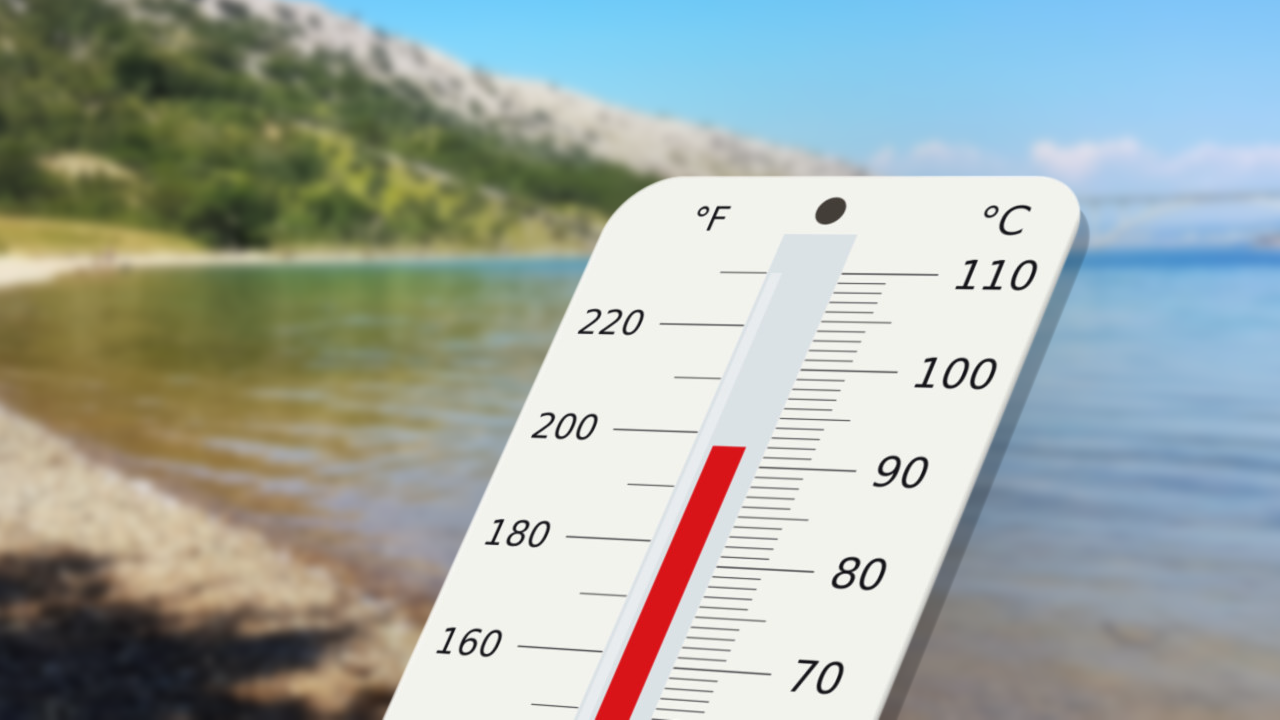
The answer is 92 °C
